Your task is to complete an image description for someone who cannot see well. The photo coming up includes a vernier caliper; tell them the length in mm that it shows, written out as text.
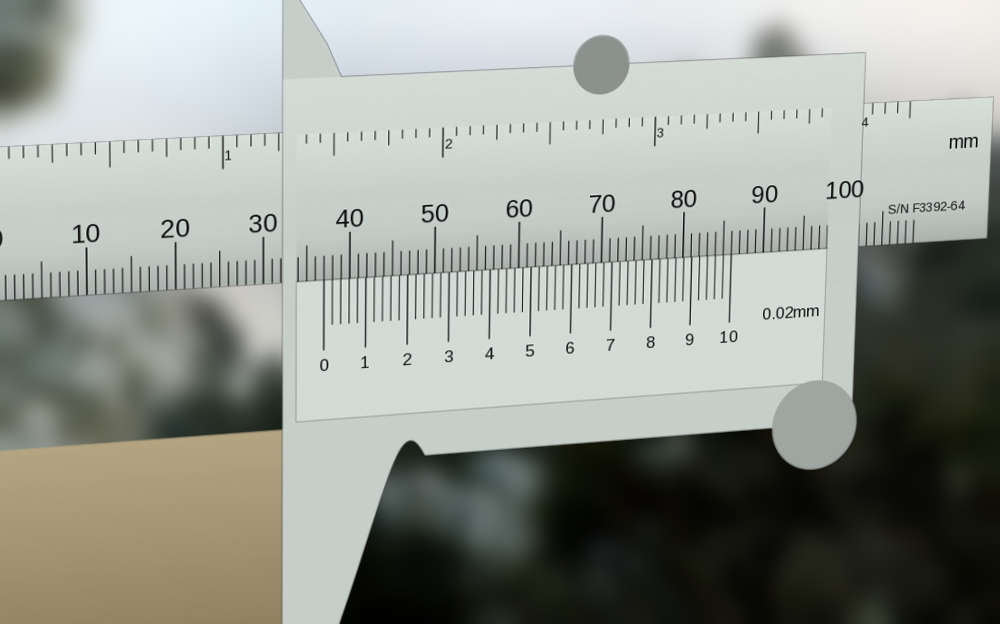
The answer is 37.0 mm
